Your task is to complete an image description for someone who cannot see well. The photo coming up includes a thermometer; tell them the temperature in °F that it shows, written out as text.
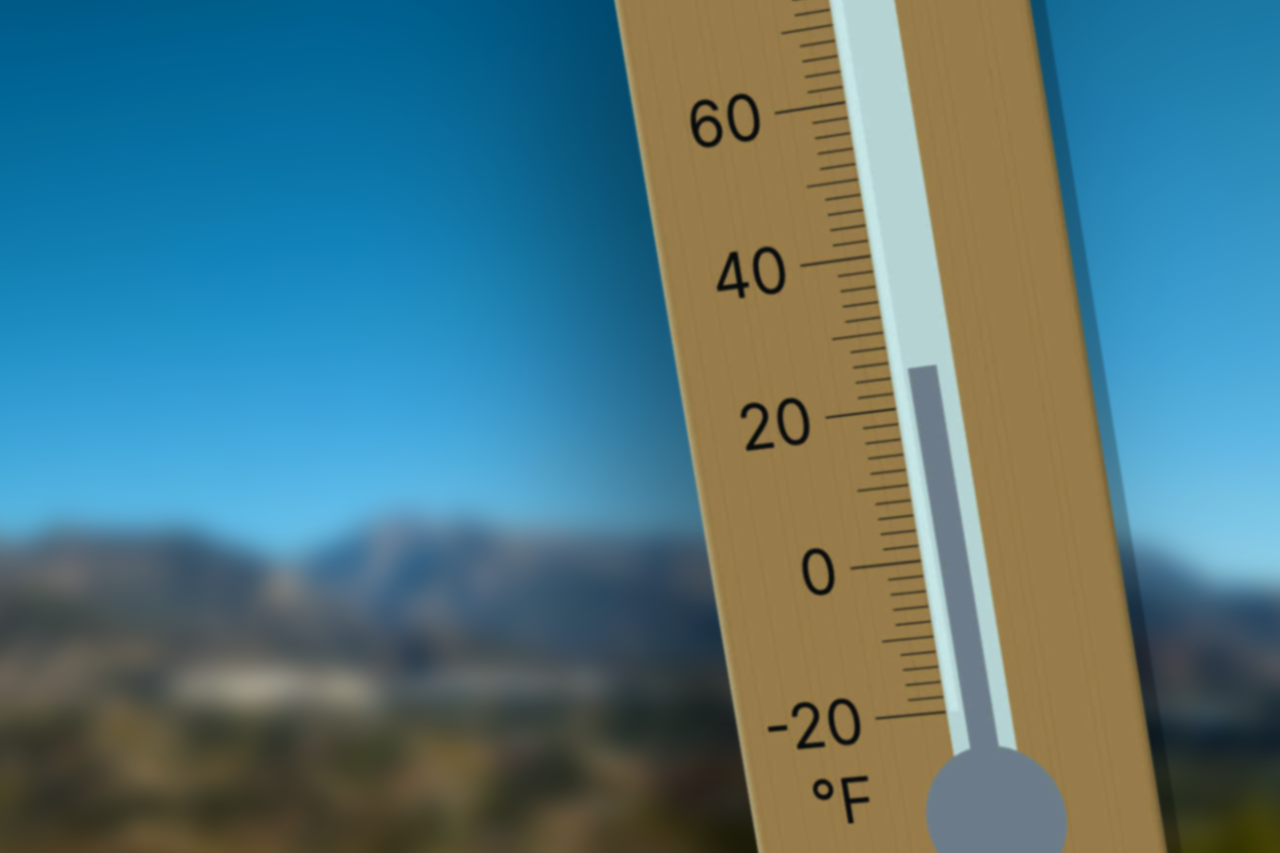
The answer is 25 °F
